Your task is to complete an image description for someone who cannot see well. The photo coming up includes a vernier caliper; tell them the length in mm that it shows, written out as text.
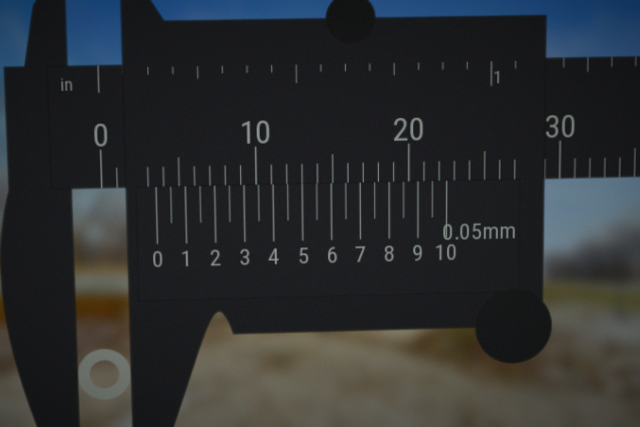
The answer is 3.5 mm
